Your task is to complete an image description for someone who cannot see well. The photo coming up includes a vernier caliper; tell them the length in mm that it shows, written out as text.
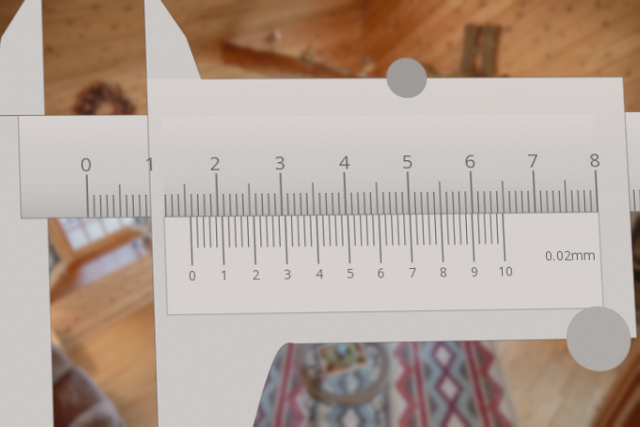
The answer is 15.8 mm
